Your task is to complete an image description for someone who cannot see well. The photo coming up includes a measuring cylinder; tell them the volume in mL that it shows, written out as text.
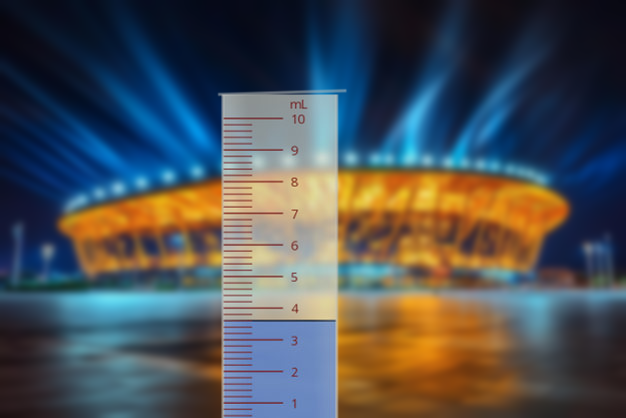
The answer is 3.6 mL
